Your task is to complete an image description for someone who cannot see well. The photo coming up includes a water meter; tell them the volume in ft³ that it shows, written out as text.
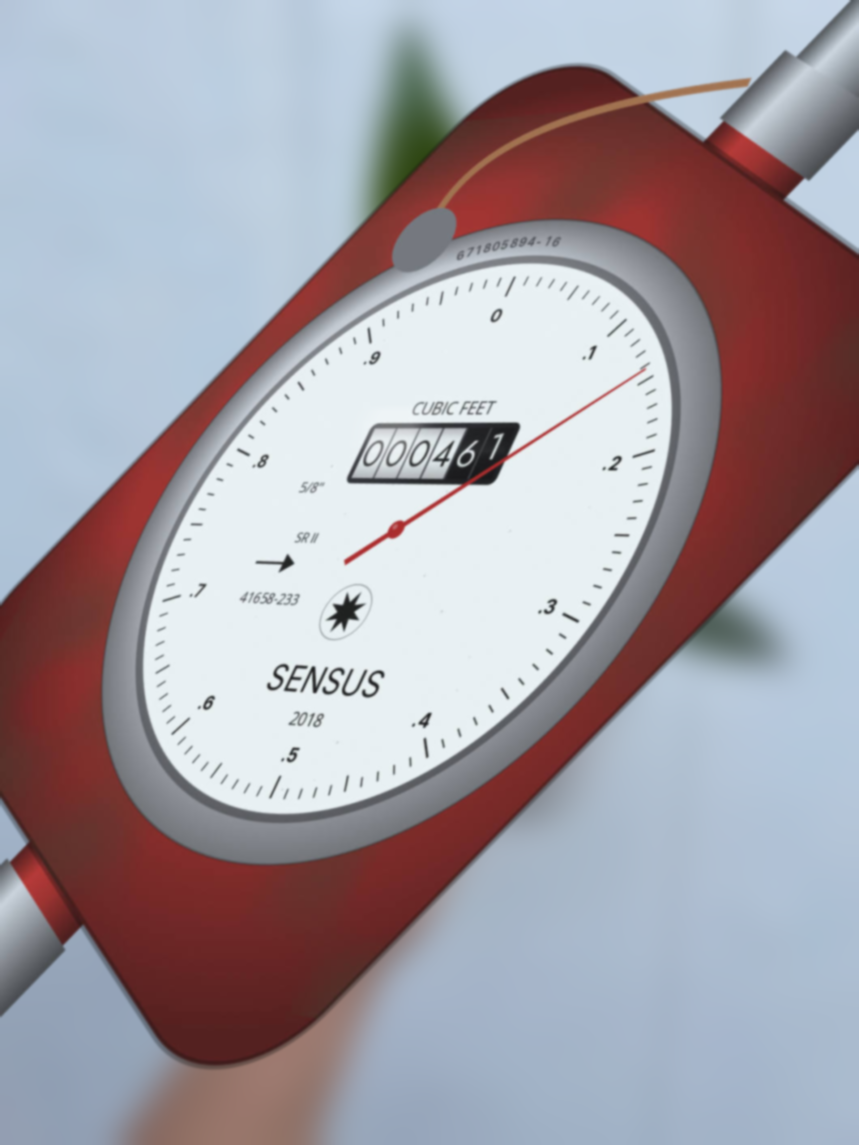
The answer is 461.14 ft³
